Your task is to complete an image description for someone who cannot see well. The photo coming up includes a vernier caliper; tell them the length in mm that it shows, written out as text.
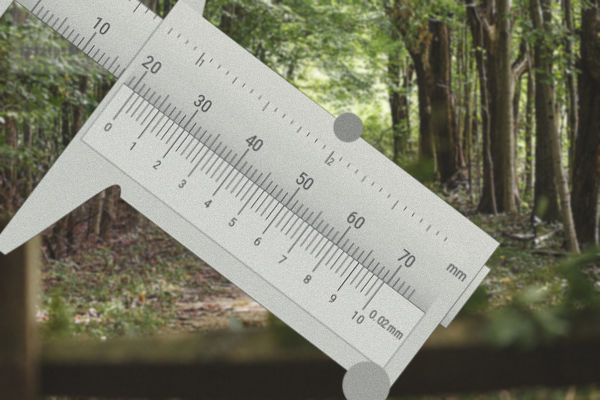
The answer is 20.4 mm
